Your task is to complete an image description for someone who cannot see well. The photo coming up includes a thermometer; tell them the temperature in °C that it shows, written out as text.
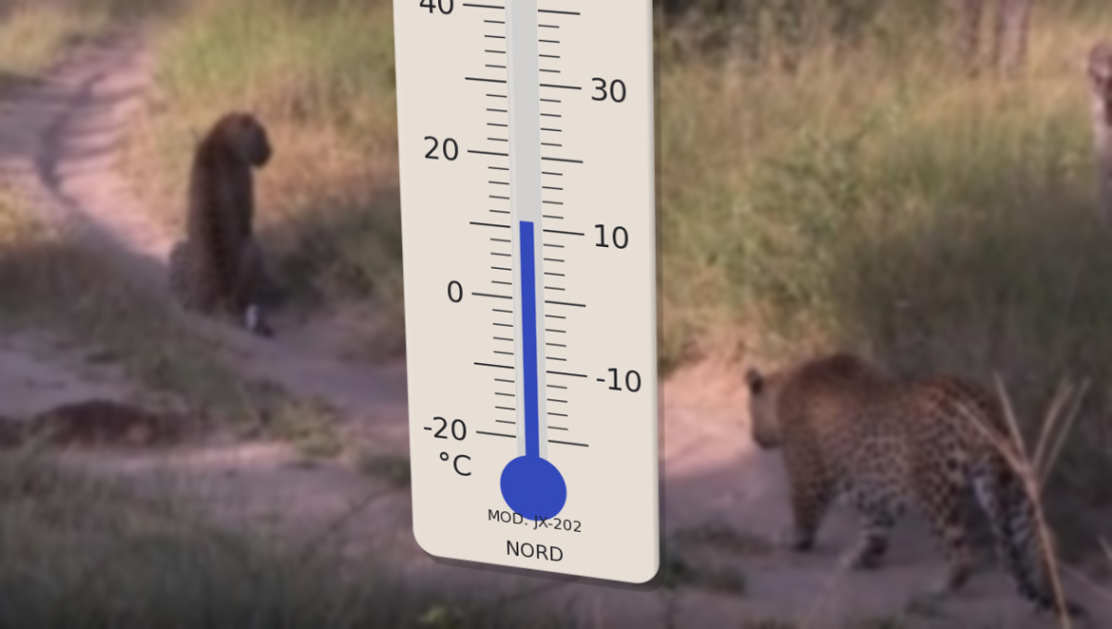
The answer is 11 °C
